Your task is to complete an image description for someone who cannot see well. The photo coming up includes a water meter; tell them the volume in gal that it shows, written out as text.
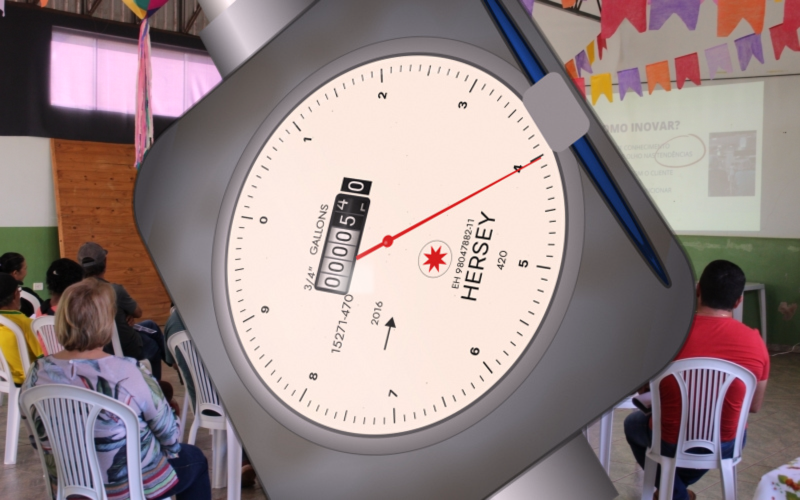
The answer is 544.0 gal
